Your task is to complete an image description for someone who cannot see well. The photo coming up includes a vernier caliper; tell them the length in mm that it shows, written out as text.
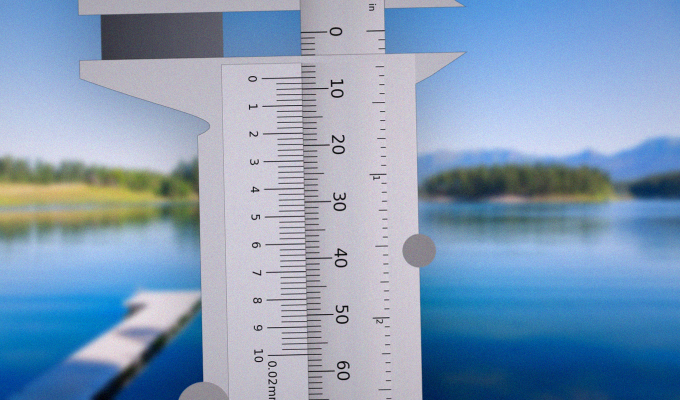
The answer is 8.0 mm
